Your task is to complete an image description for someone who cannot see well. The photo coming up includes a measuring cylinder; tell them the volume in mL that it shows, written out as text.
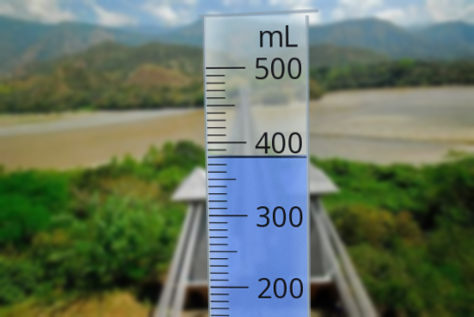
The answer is 380 mL
